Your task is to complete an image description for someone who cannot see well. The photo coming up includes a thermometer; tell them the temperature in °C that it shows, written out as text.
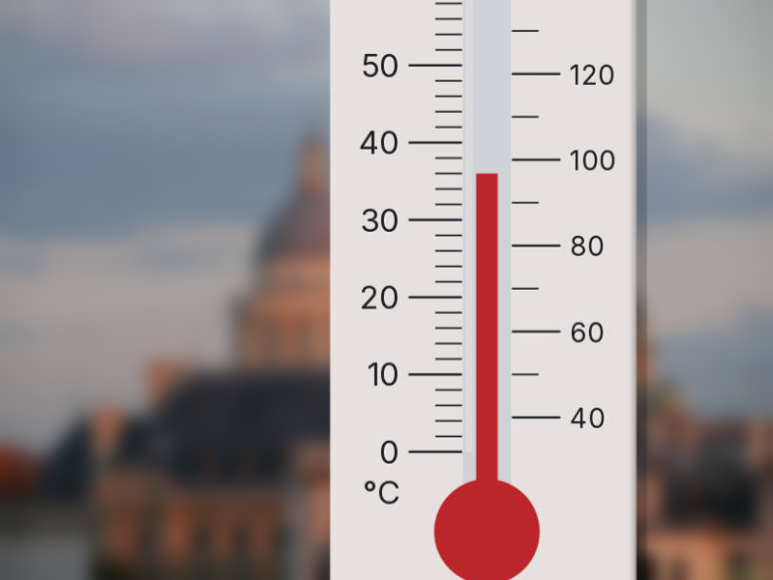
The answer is 36 °C
